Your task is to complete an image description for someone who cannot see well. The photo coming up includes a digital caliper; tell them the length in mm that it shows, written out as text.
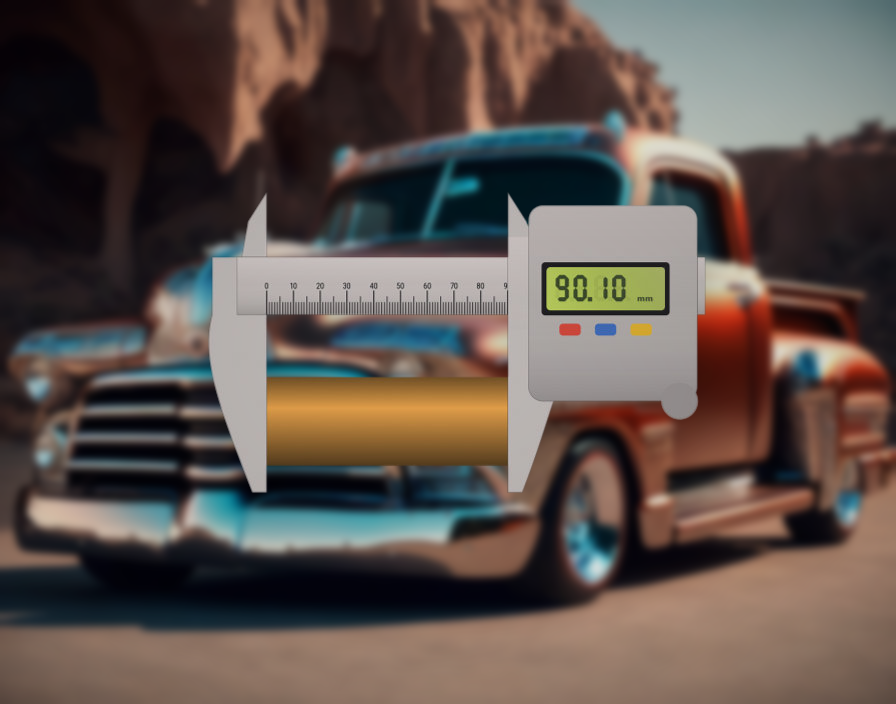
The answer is 90.10 mm
